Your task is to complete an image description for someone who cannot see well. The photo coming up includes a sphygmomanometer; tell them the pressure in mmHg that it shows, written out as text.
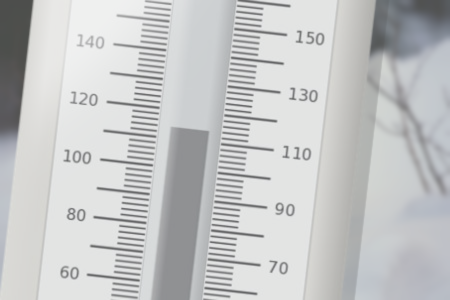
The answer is 114 mmHg
